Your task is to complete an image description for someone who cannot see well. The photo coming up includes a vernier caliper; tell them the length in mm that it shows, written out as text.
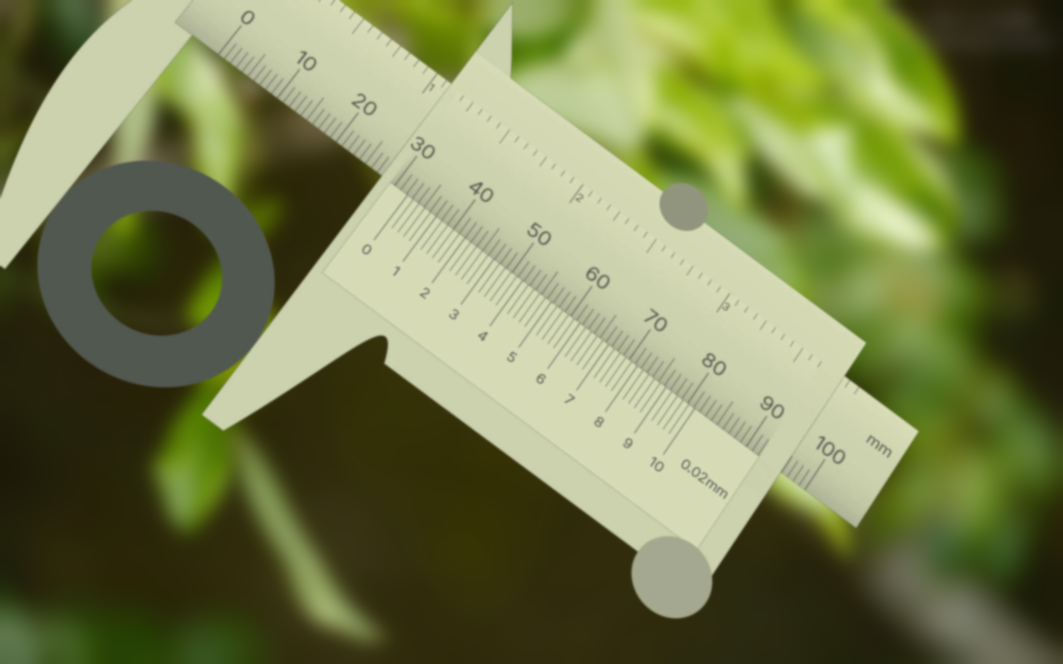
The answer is 32.2 mm
